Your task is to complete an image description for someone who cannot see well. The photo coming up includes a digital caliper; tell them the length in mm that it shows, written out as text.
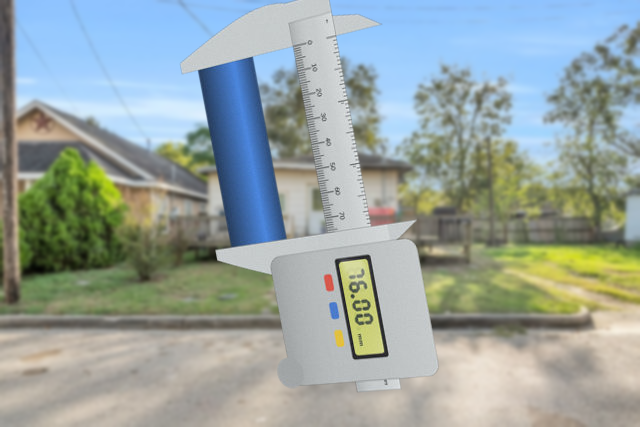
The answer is 76.00 mm
